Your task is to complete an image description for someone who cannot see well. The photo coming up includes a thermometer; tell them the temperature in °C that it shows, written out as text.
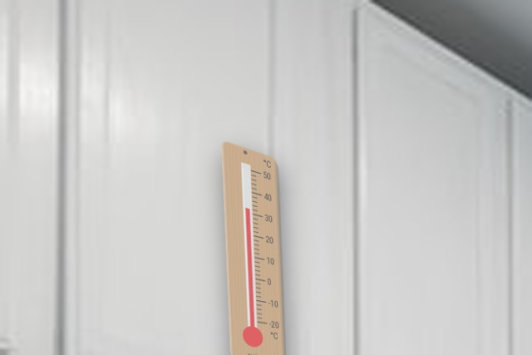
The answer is 32 °C
